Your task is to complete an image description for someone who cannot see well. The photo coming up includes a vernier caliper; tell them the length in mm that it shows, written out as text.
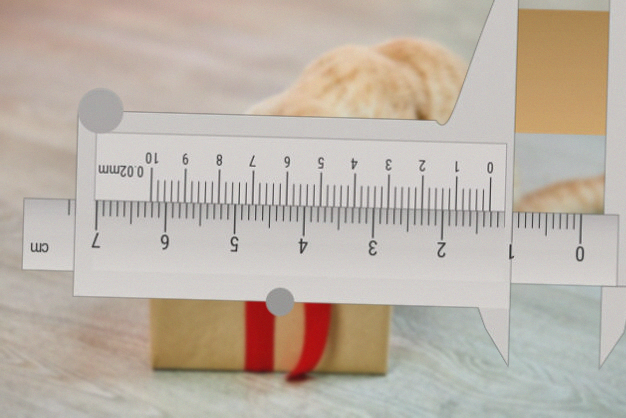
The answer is 13.2 mm
